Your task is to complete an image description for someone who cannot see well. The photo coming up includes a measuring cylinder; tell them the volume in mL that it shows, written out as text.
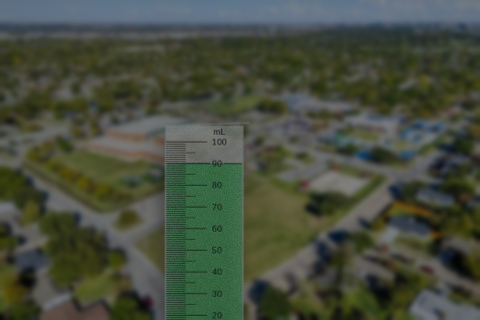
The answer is 90 mL
